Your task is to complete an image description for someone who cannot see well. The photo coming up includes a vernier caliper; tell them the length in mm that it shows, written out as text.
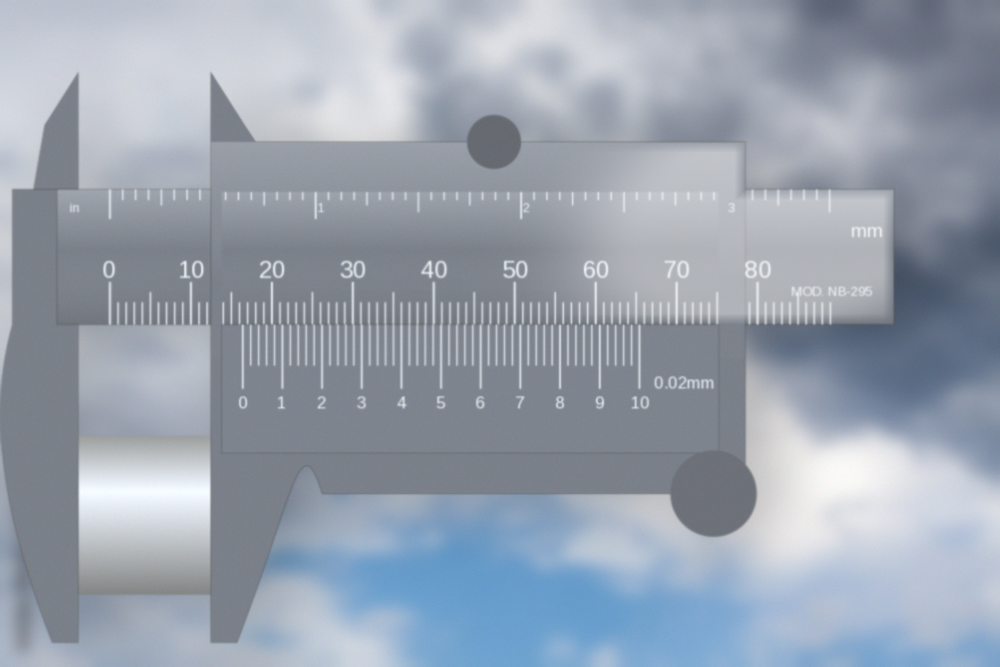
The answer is 16.4 mm
